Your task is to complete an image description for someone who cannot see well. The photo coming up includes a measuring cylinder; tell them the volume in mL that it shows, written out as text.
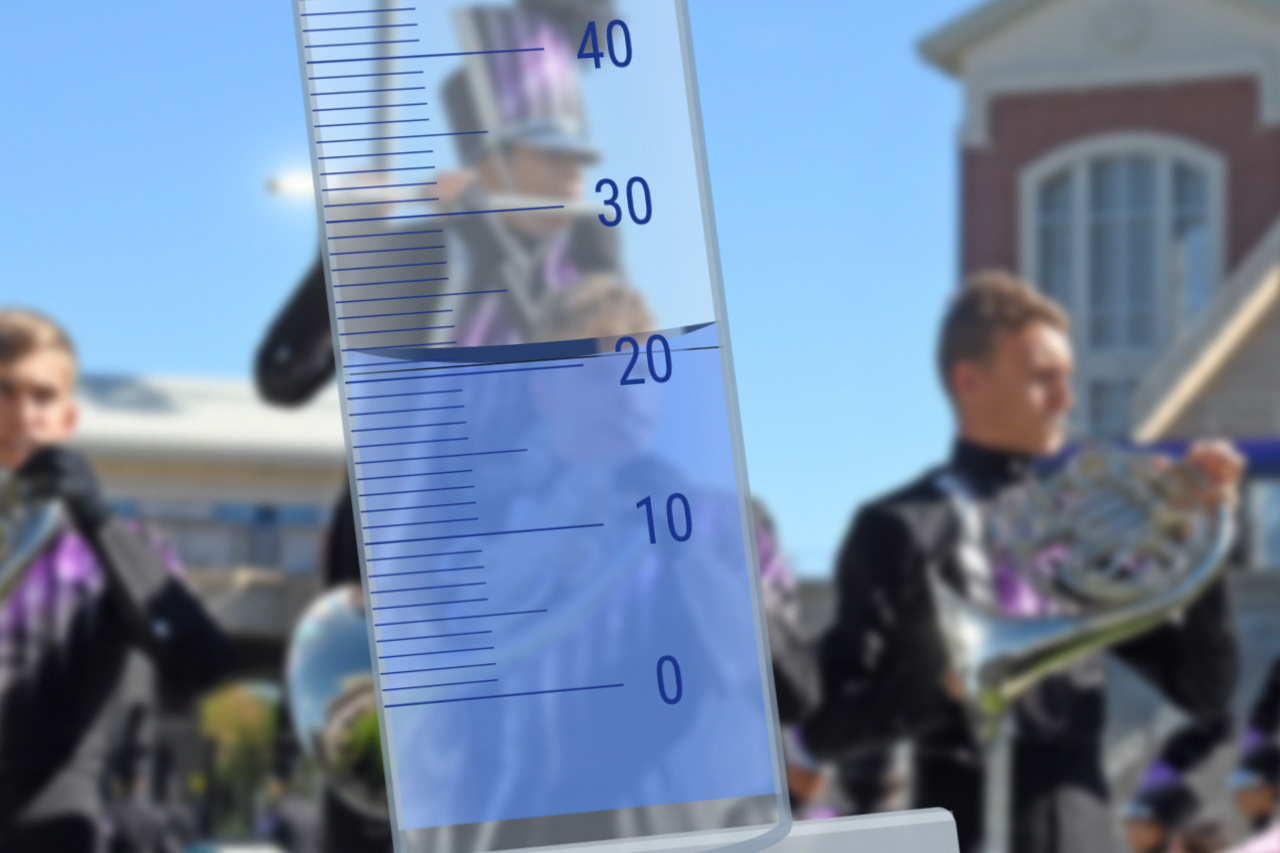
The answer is 20.5 mL
